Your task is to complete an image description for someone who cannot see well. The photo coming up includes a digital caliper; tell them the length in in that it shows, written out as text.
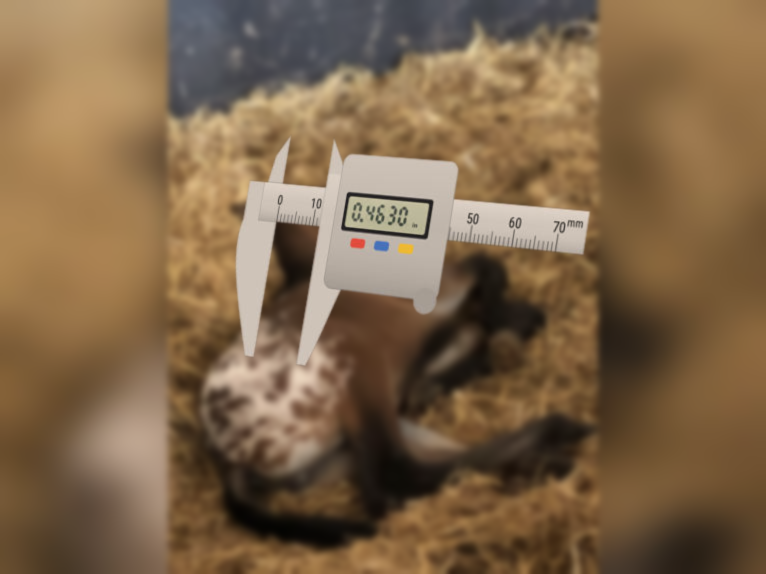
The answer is 0.4630 in
